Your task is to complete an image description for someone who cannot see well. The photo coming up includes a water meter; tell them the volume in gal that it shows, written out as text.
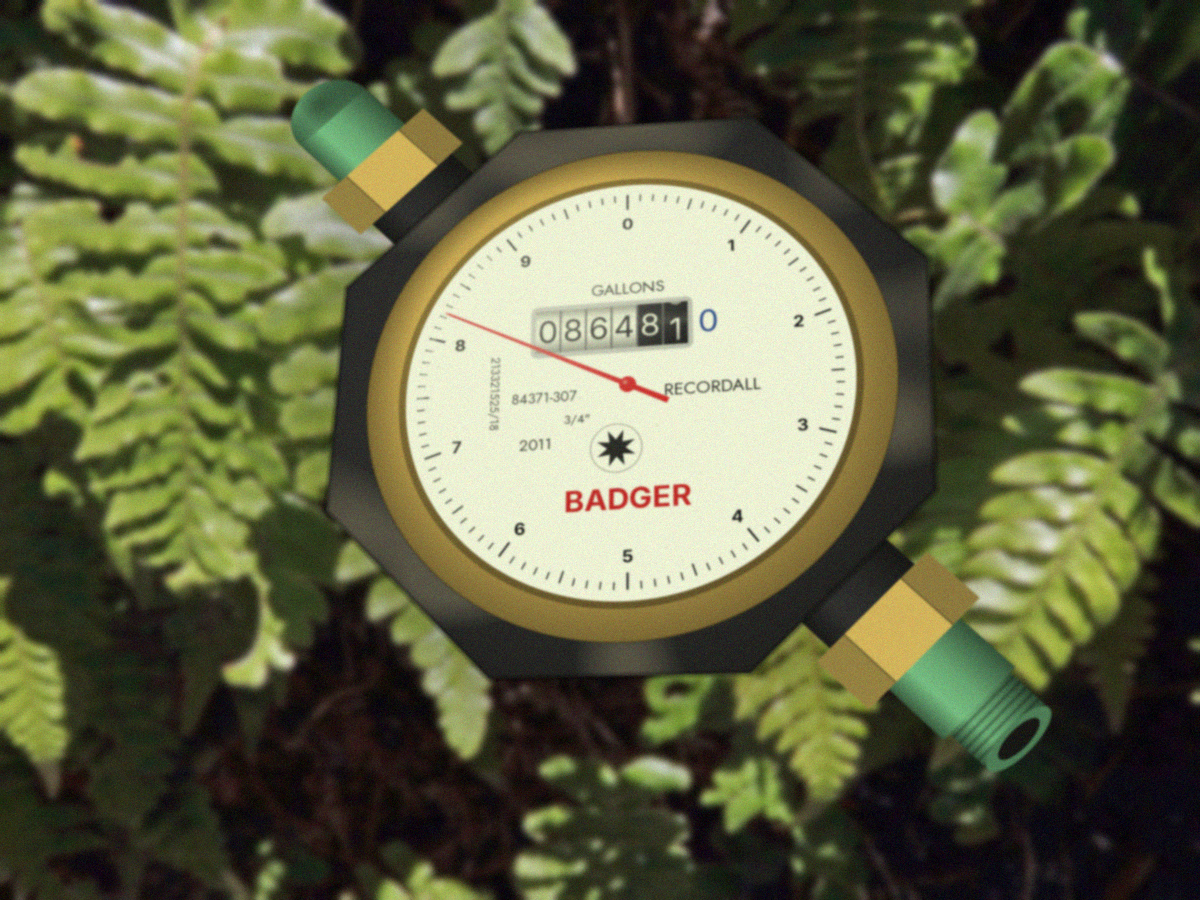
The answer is 864808.2 gal
